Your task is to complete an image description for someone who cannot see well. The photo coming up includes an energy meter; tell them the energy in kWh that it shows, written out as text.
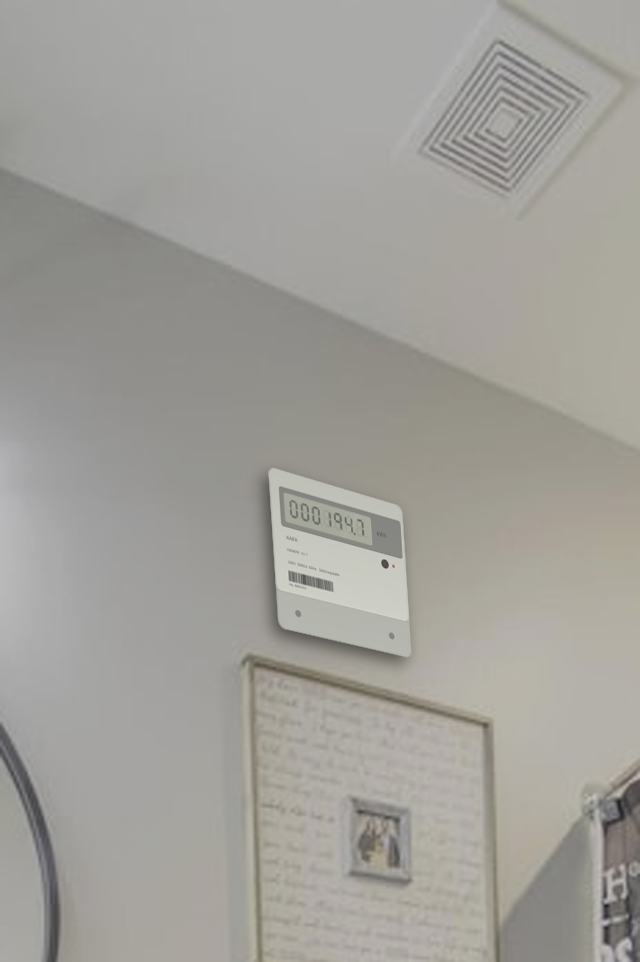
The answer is 194.7 kWh
